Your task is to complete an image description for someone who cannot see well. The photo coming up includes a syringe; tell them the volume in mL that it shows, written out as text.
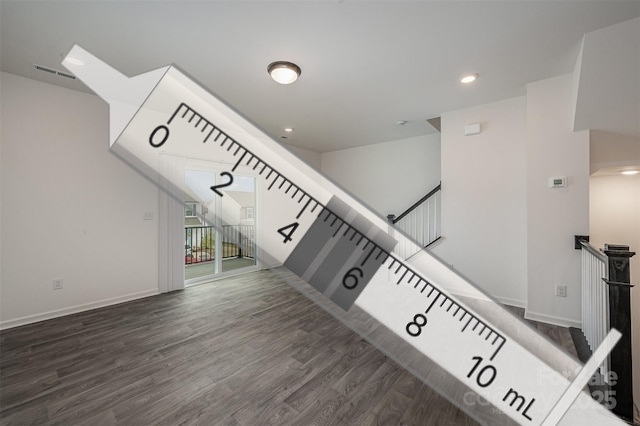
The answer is 4.4 mL
